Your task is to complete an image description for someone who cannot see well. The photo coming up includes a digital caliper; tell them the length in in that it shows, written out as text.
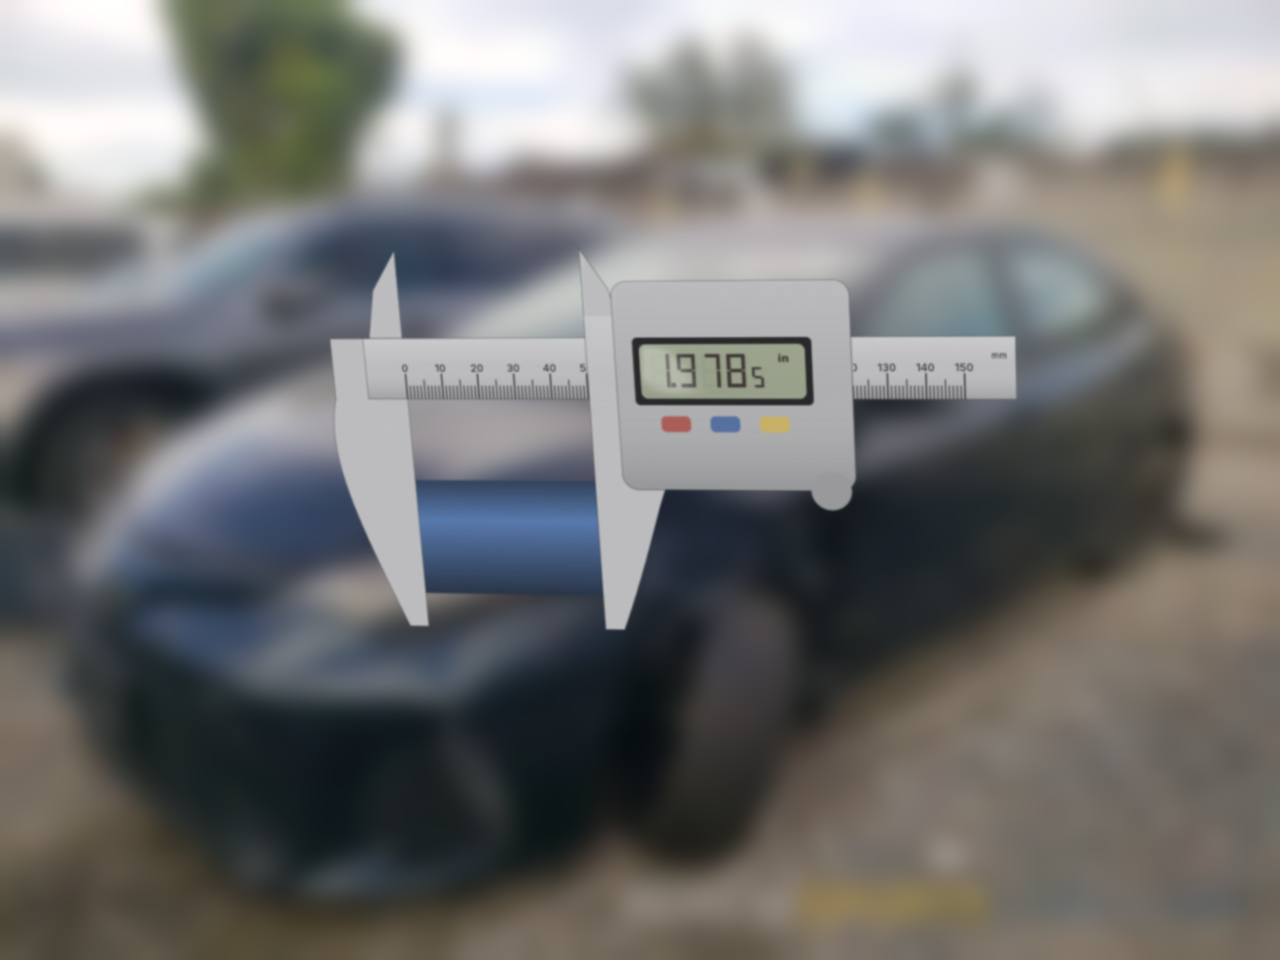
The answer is 1.9785 in
